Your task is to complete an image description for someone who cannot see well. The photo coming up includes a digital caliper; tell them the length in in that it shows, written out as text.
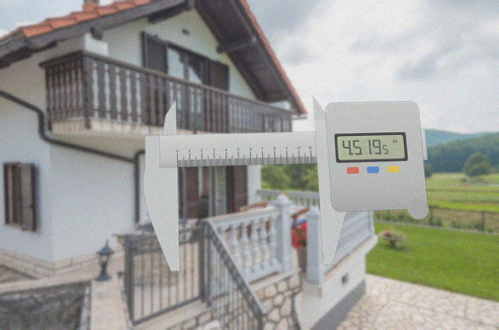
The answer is 4.5195 in
